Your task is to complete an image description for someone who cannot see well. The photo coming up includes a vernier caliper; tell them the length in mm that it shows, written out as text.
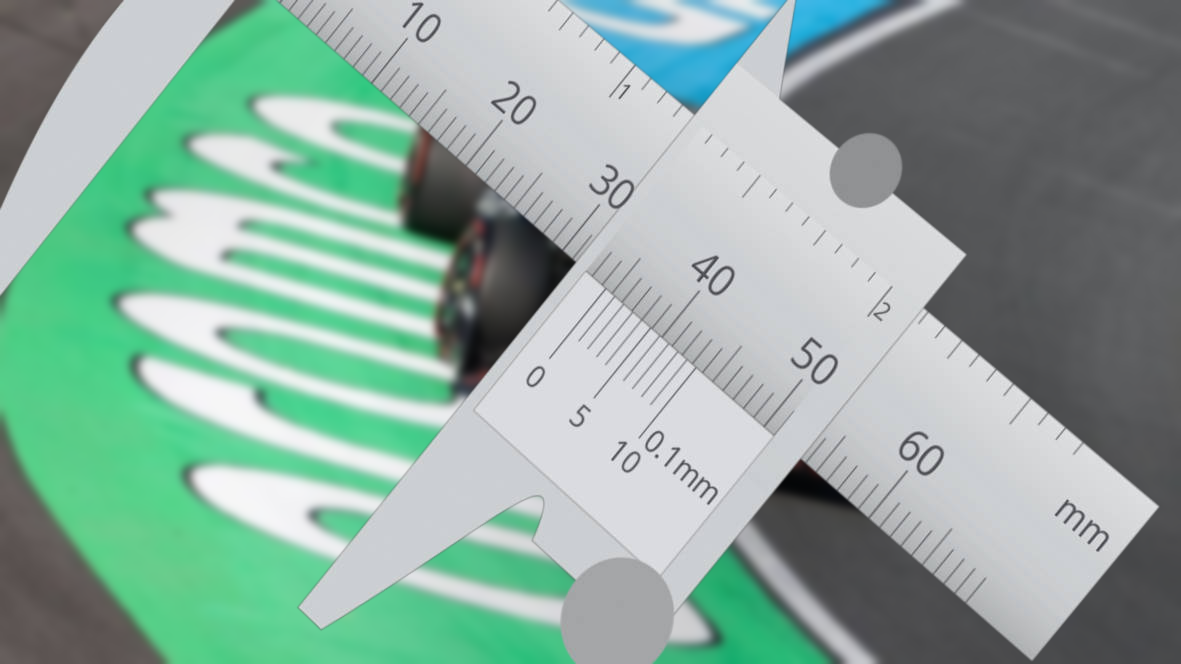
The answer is 34.4 mm
